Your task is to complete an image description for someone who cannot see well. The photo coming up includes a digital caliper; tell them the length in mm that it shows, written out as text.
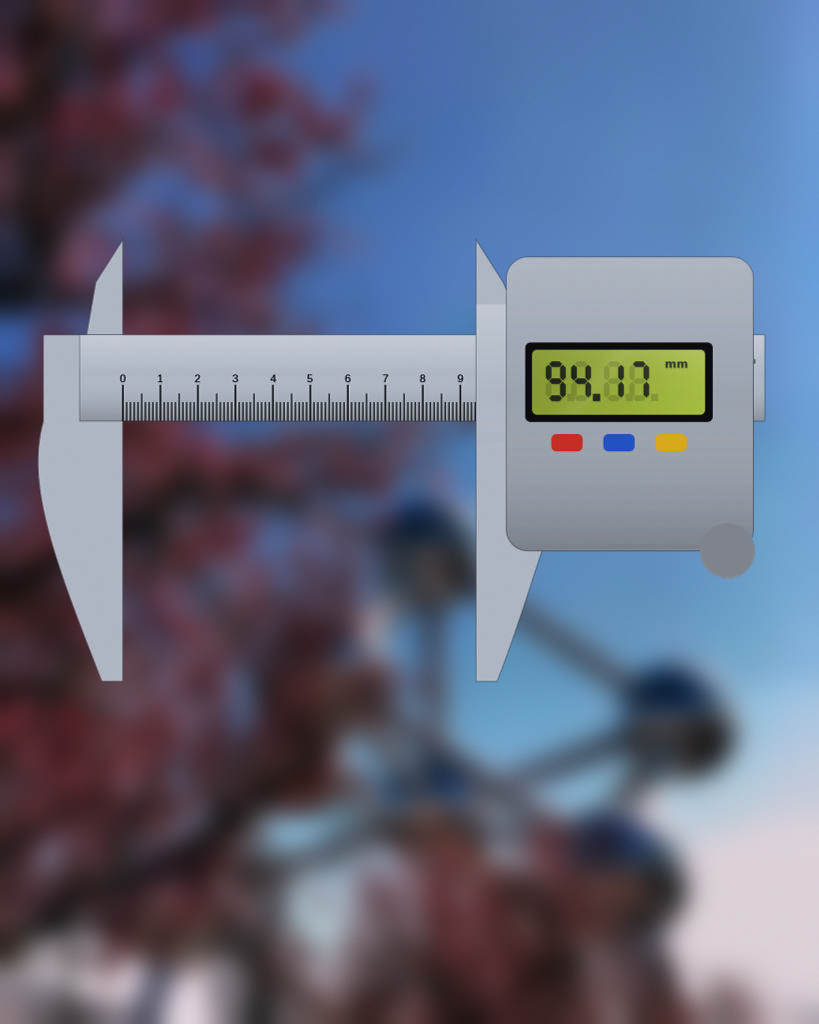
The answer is 94.17 mm
